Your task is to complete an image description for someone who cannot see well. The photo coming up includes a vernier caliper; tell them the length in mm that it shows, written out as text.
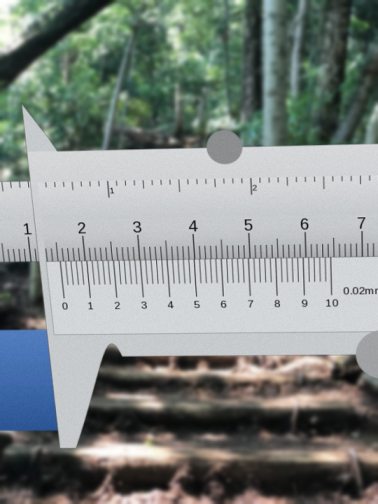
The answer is 15.4 mm
